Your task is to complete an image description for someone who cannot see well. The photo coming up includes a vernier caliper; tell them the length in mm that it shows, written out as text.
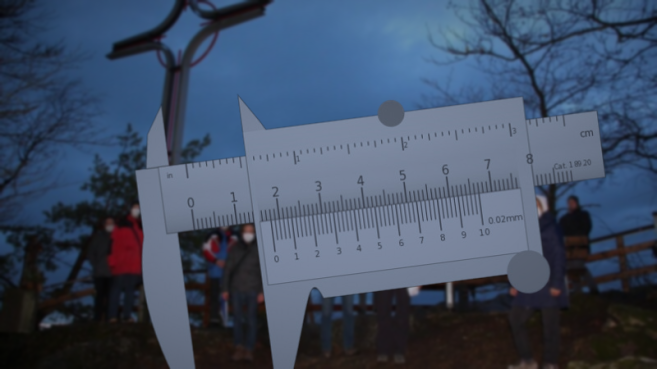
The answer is 18.0 mm
